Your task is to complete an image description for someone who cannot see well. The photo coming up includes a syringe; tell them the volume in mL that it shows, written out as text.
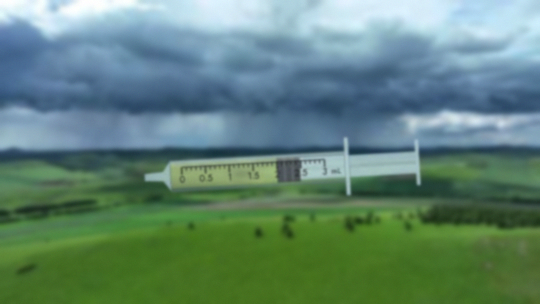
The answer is 2 mL
